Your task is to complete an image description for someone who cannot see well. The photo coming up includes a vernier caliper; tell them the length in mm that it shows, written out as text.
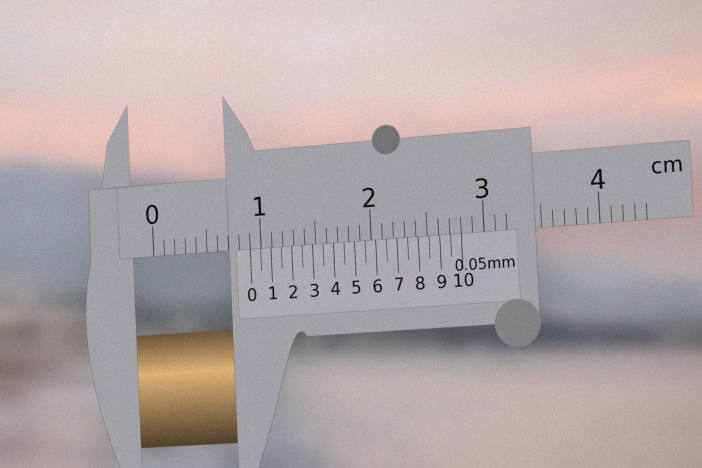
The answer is 9.0 mm
